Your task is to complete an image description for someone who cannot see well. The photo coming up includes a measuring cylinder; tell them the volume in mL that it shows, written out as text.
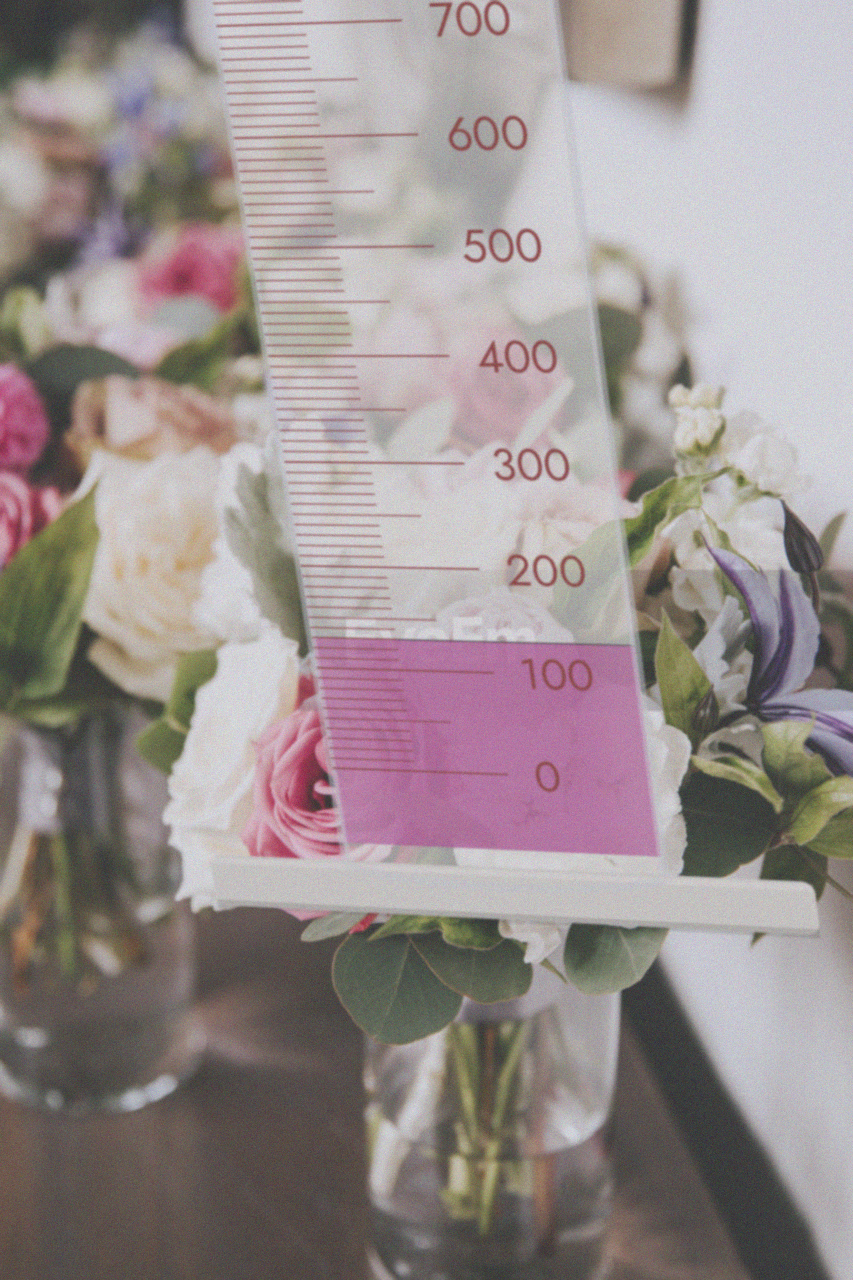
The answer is 130 mL
